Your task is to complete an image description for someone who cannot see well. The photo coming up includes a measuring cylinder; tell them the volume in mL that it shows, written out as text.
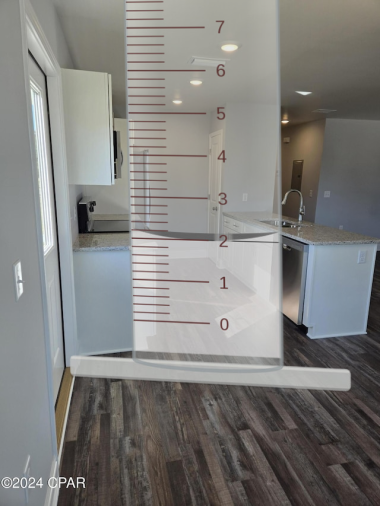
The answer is 2 mL
